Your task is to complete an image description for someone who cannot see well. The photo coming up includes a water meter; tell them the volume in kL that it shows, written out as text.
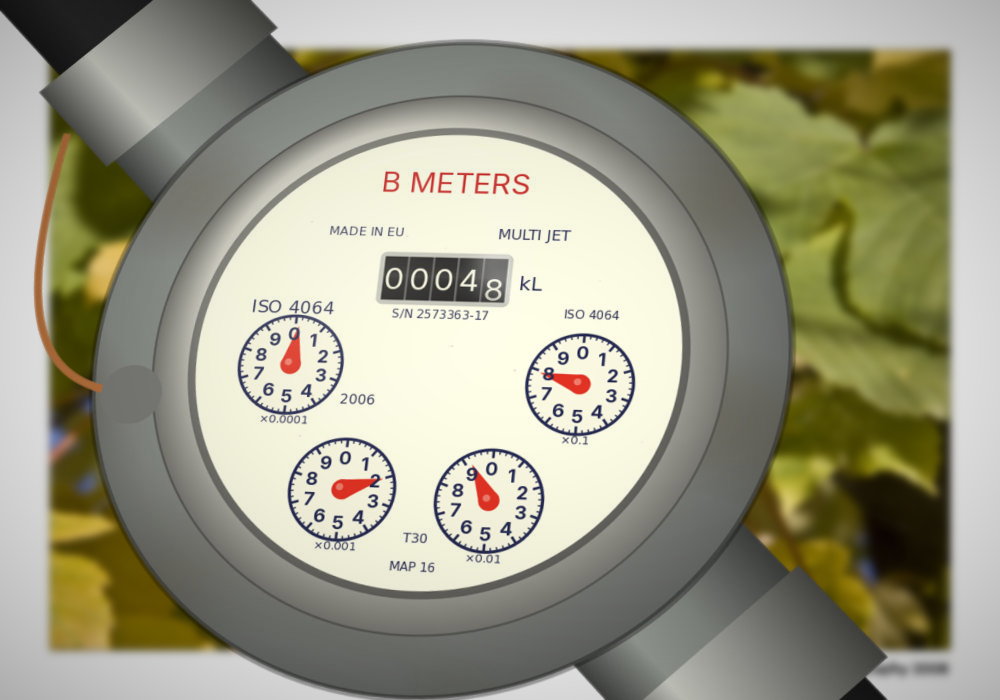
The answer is 47.7920 kL
